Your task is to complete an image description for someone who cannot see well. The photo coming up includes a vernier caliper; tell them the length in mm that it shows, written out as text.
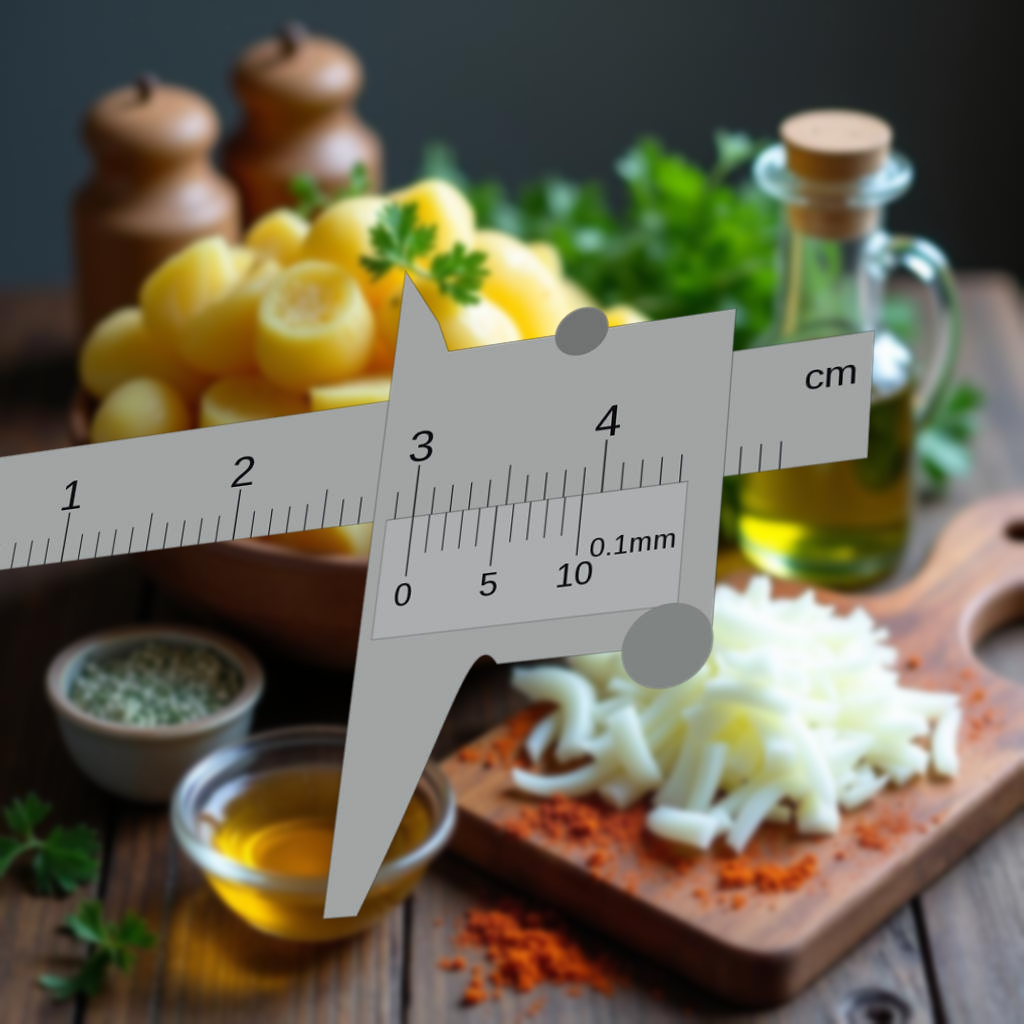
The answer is 30.0 mm
